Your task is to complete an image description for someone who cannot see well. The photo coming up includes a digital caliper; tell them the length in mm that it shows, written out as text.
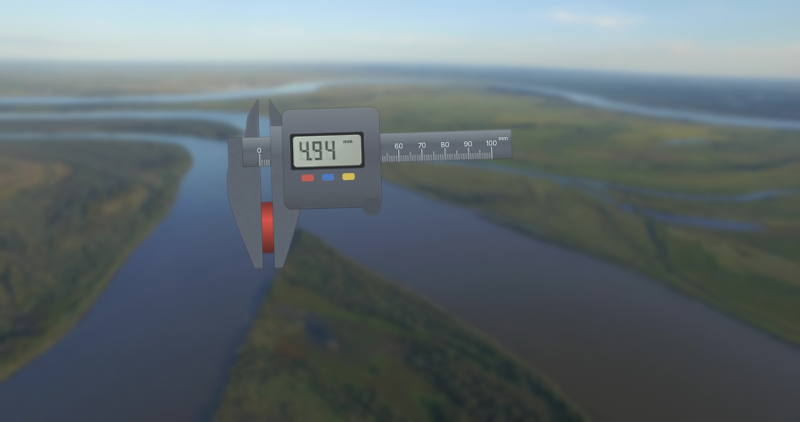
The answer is 4.94 mm
